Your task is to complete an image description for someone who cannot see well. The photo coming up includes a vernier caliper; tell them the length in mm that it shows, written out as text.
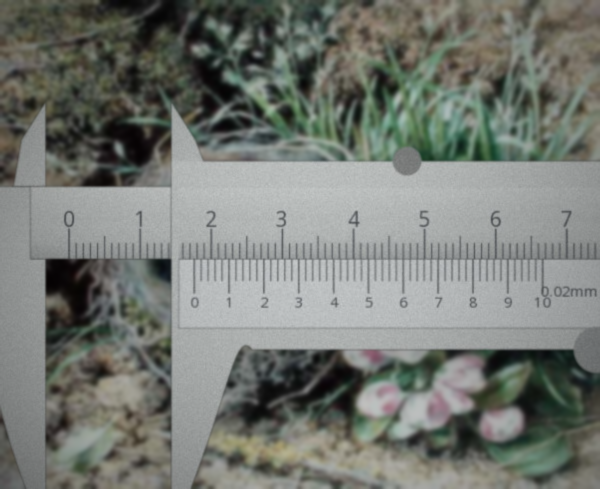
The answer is 17.6 mm
